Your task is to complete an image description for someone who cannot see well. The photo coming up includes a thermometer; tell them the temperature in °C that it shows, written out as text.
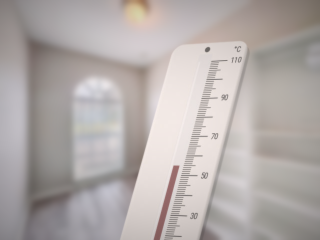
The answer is 55 °C
